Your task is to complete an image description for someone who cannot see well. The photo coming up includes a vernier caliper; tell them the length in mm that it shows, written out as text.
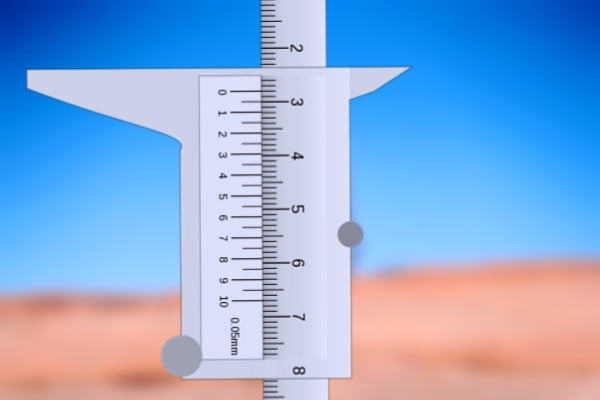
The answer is 28.0 mm
